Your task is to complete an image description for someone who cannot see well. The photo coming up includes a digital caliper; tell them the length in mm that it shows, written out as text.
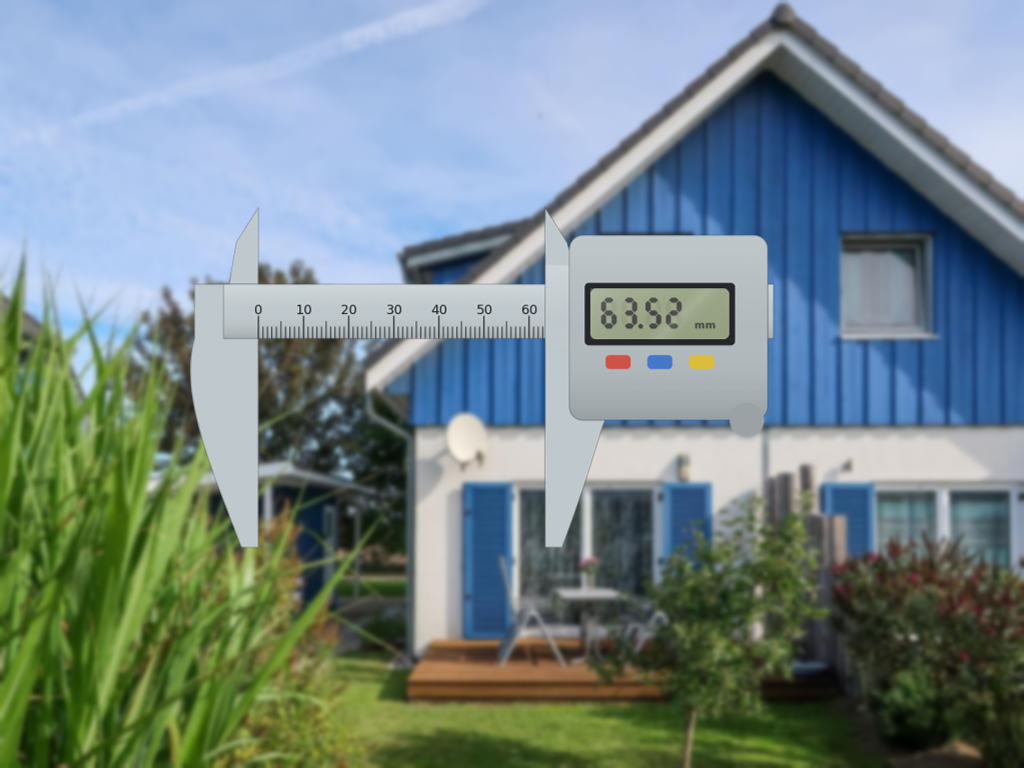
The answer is 63.52 mm
